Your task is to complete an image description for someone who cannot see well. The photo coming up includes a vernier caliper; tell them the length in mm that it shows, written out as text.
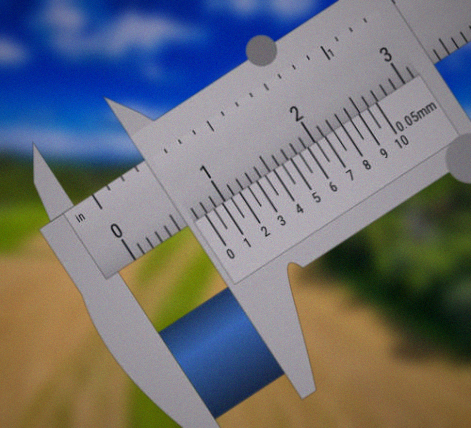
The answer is 7.8 mm
